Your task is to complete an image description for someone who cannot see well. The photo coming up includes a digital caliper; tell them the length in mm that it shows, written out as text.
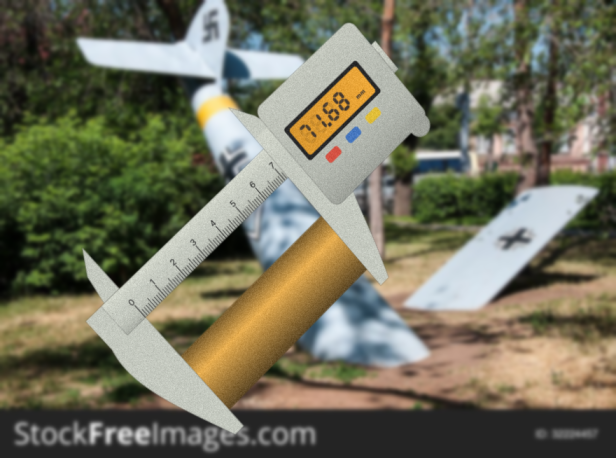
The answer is 71.68 mm
